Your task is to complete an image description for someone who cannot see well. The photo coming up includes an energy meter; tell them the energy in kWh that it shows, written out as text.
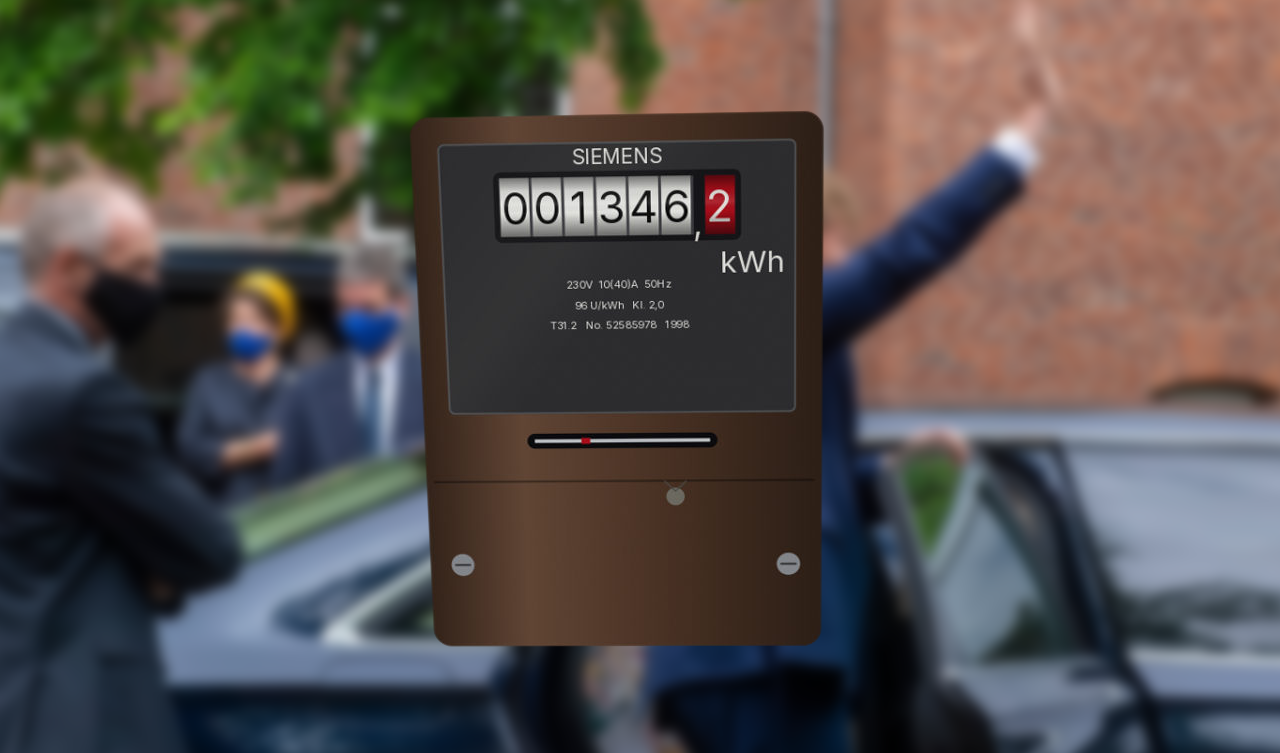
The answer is 1346.2 kWh
